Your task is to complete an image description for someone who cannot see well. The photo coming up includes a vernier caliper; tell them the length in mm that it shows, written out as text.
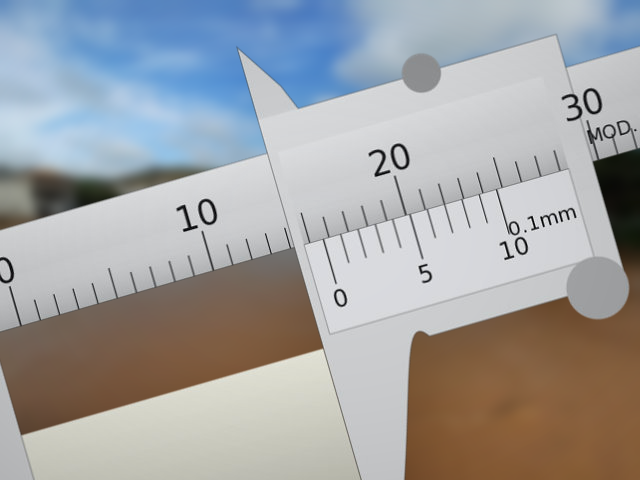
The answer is 15.7 mm
